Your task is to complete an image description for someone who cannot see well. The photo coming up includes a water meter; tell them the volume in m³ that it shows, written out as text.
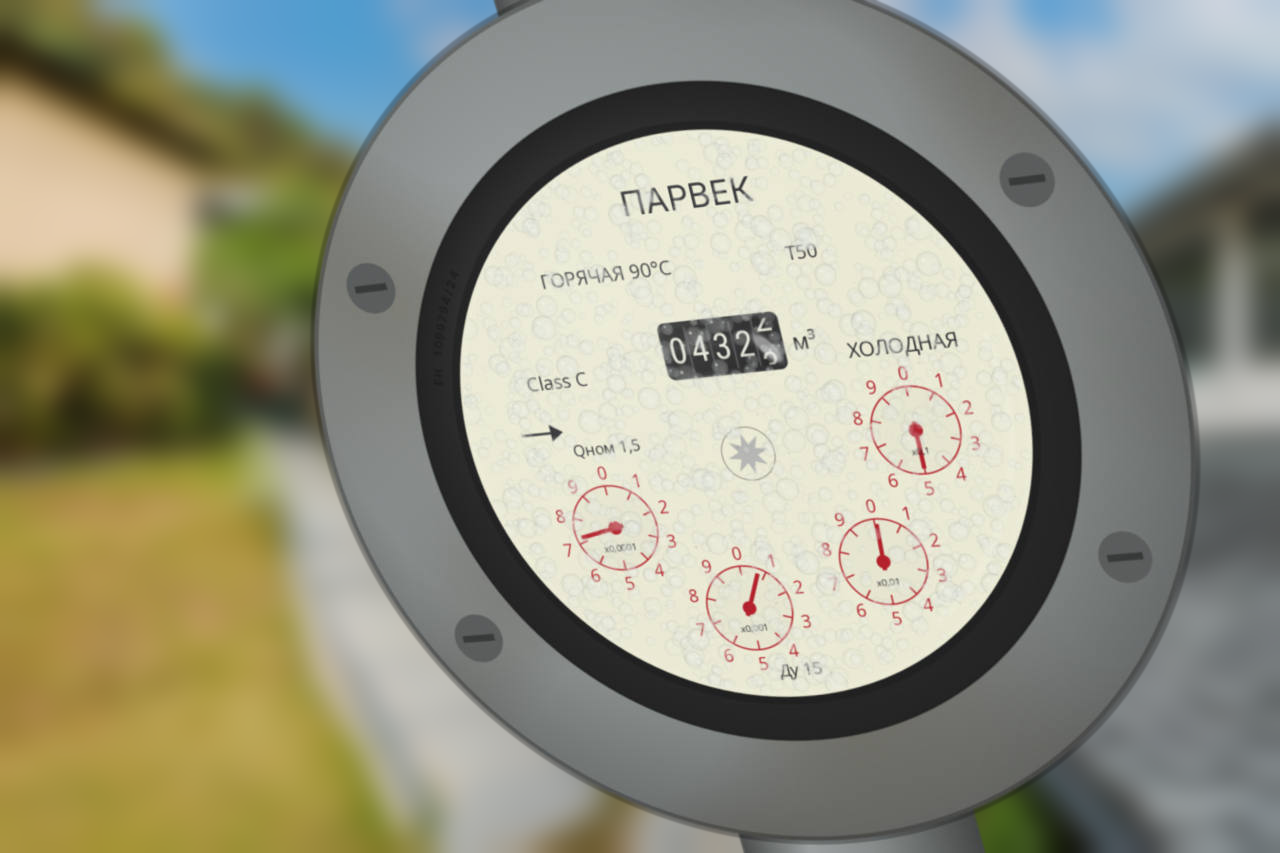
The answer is 4322.5007 m³
